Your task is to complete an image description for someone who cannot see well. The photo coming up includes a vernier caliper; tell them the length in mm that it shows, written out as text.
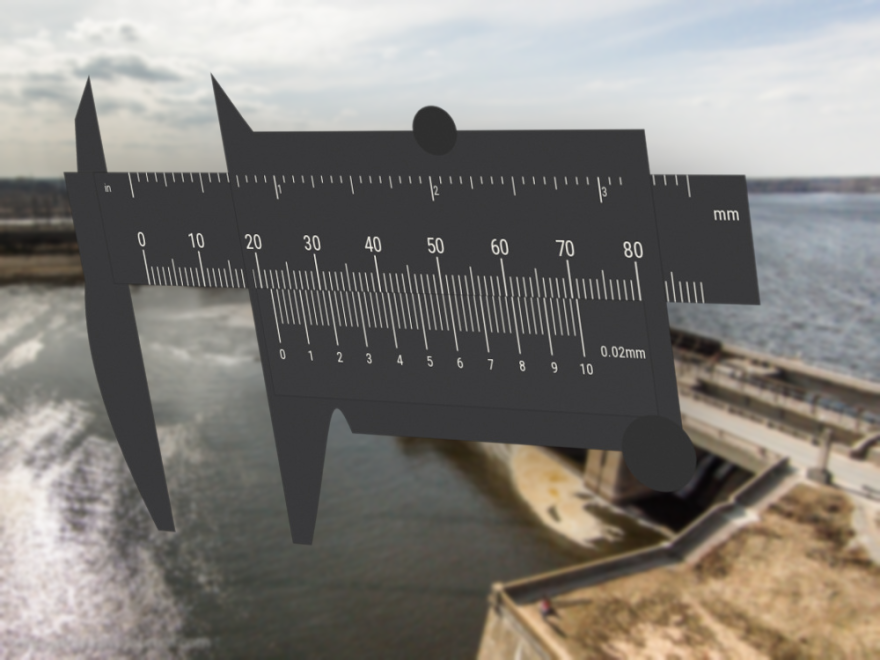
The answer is 21.6 mm
